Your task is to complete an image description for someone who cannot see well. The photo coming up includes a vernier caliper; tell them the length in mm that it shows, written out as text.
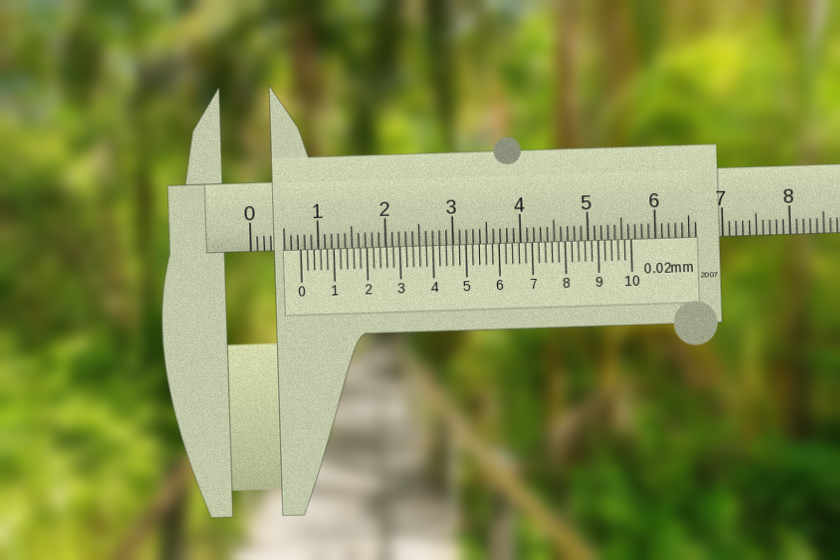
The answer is 7.4 mm
